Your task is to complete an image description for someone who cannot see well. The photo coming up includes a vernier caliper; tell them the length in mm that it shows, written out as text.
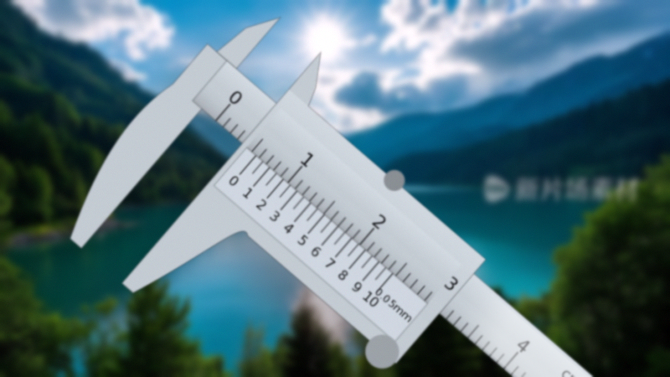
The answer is 5.6 mm
